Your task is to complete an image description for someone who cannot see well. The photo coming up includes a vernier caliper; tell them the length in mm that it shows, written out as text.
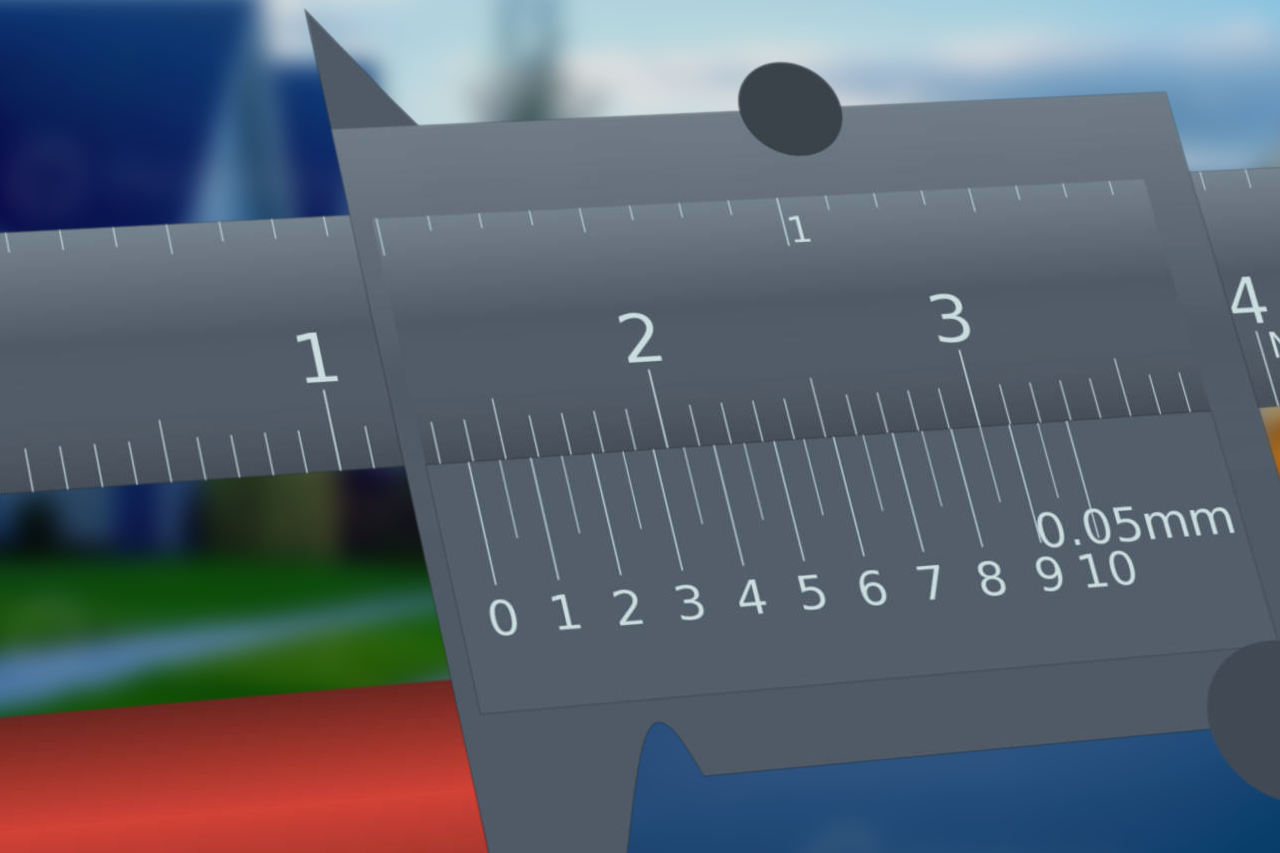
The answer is 13.85 mm
